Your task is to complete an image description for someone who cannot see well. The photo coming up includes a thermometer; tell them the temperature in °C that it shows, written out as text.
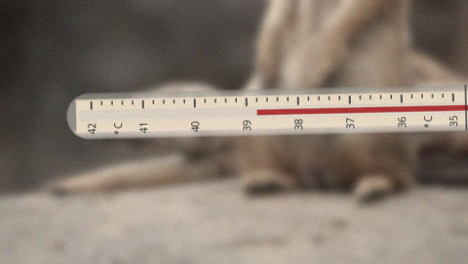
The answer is 38.8 °C
